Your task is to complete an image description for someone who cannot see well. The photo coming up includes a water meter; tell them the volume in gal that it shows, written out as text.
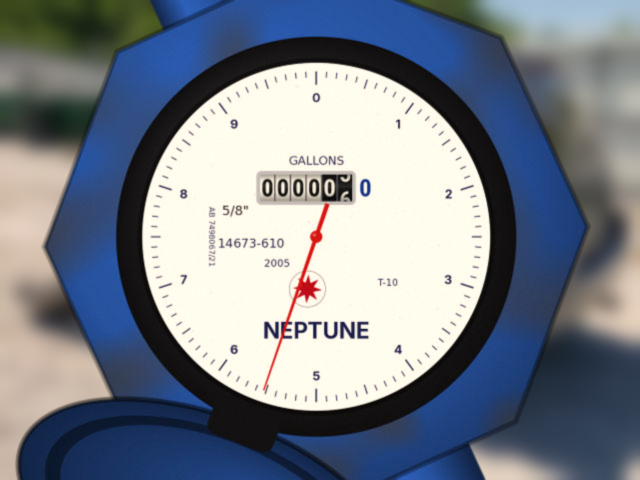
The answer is 55.5 gal
